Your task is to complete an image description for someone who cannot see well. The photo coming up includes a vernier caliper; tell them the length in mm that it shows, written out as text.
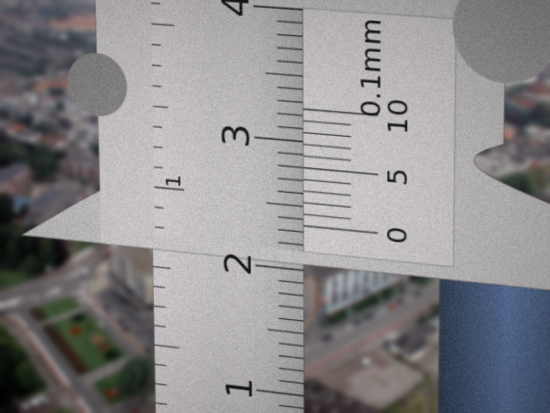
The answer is 23.5 mm
